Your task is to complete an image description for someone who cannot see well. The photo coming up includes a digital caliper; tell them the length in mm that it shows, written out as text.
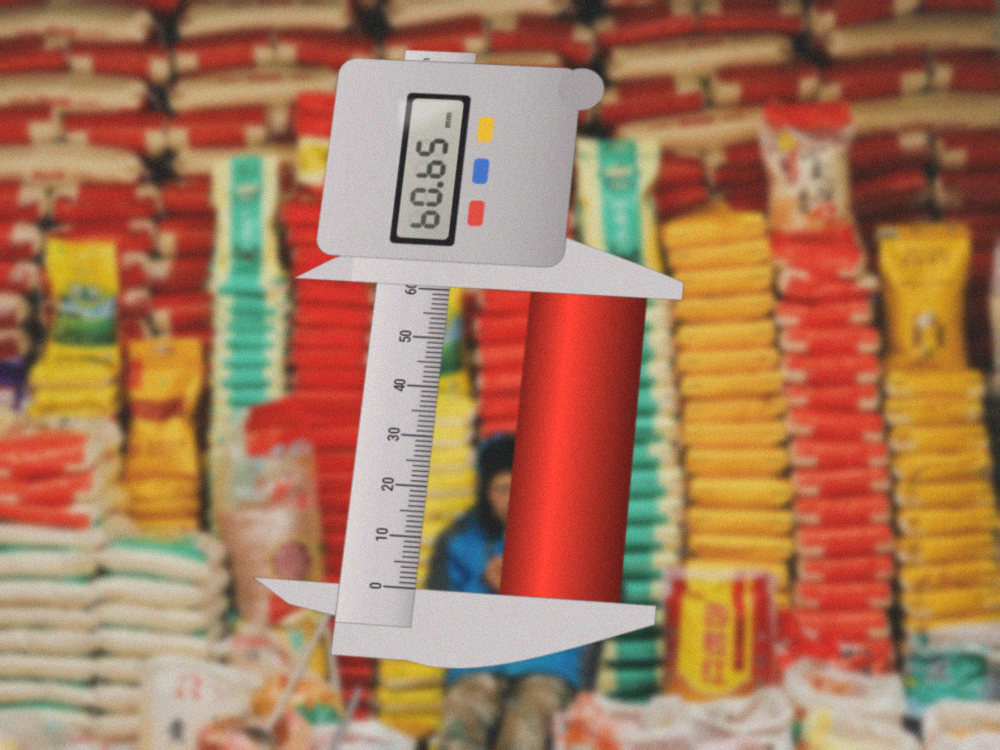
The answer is 60.65 mm
